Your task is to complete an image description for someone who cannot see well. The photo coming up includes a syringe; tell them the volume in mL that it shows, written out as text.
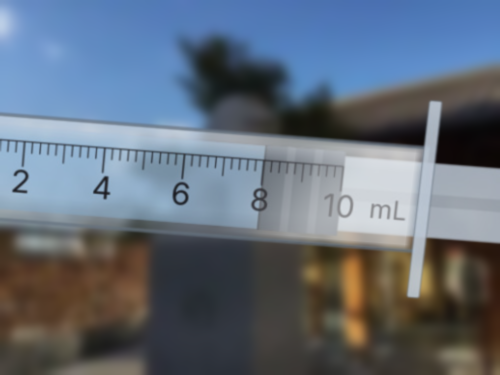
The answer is 8 mL
